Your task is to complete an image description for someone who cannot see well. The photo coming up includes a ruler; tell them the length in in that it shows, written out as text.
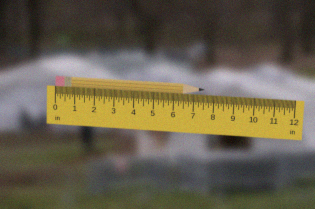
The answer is 7.5 in
